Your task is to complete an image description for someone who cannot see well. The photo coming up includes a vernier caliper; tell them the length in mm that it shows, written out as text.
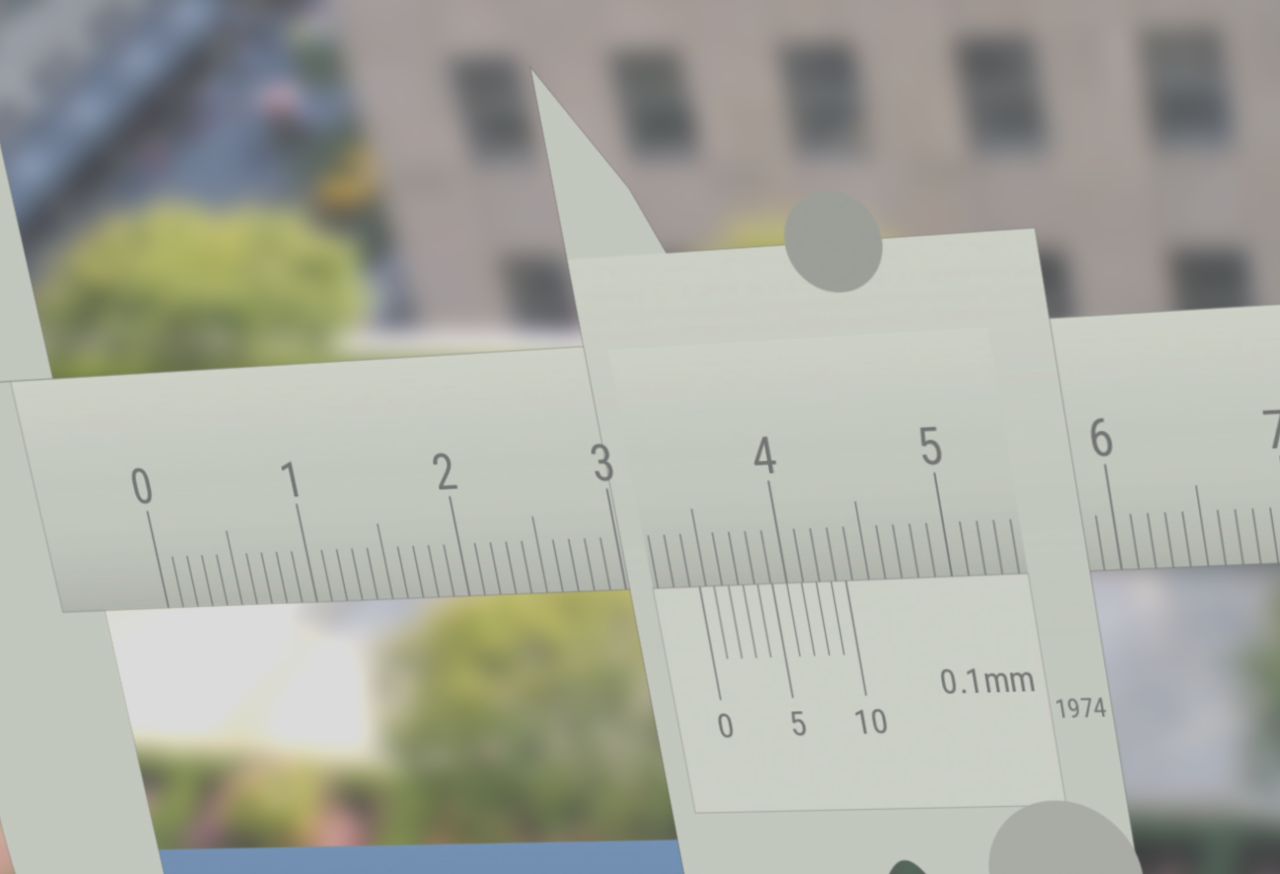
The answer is 34.6 mm
